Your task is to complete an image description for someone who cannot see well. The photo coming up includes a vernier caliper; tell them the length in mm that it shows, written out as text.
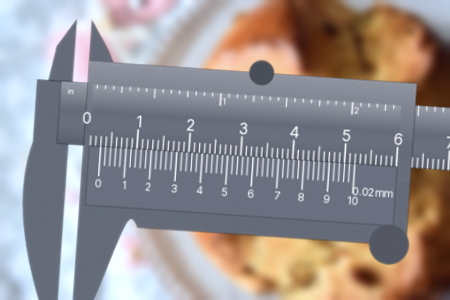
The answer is 3.0 mm
